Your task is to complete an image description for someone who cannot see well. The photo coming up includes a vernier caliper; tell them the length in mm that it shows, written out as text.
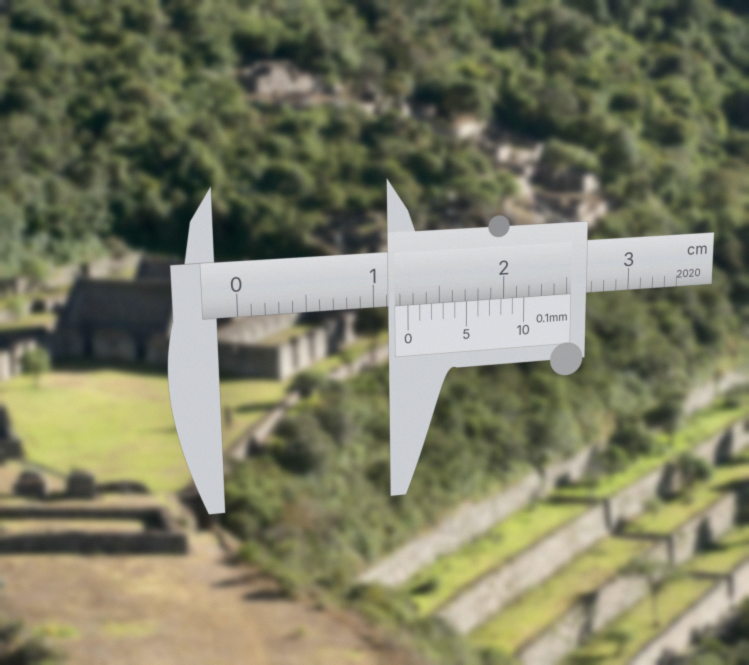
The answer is 12.6 mm
